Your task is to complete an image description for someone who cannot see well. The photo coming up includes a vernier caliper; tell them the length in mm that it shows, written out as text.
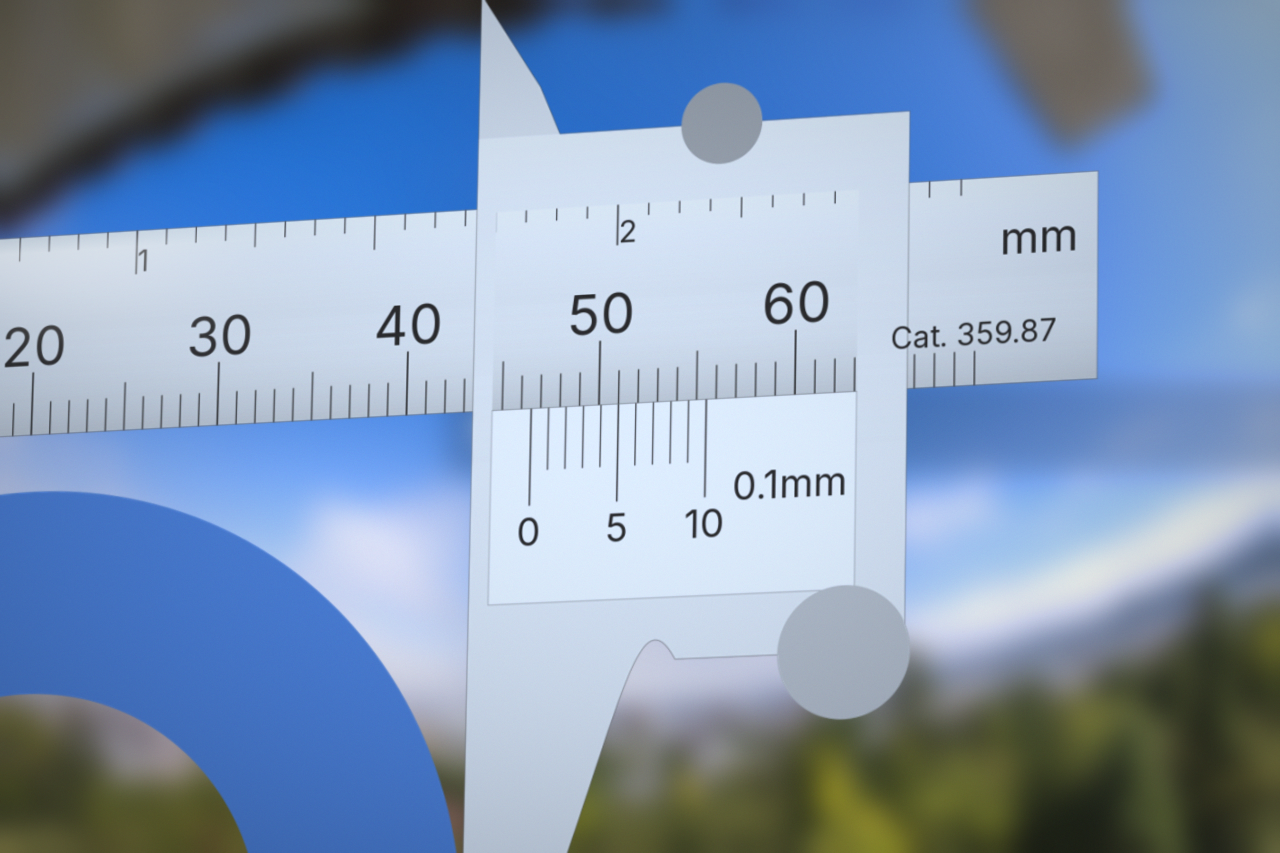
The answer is 46.5 mm
